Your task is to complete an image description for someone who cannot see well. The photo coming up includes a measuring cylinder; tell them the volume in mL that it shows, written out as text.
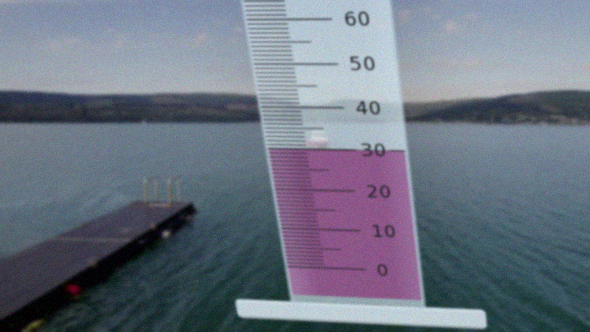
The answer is 30 mL
